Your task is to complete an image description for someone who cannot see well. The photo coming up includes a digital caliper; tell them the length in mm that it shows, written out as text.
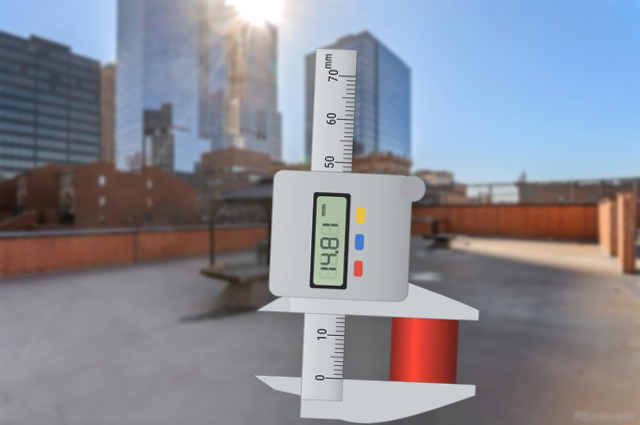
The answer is 14.81 mm
